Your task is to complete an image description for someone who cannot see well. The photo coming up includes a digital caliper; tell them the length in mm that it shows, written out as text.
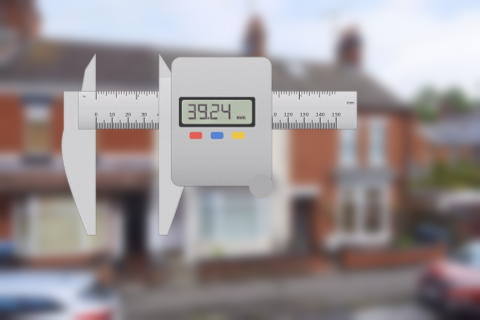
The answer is 39.24 mm
